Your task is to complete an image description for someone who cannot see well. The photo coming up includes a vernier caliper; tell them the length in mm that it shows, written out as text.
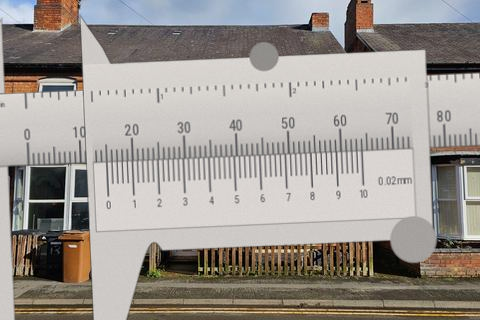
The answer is 15.0 mm
